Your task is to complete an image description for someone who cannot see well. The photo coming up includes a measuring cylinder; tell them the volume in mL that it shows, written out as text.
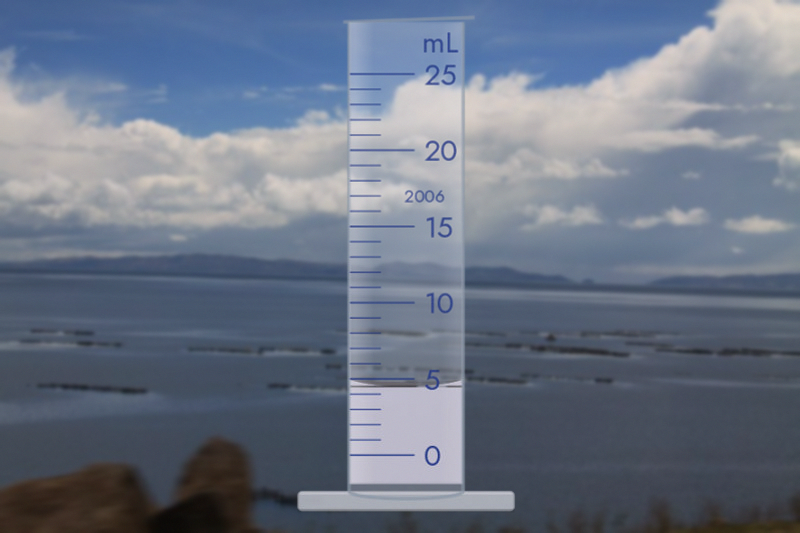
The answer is 4.5 mL
